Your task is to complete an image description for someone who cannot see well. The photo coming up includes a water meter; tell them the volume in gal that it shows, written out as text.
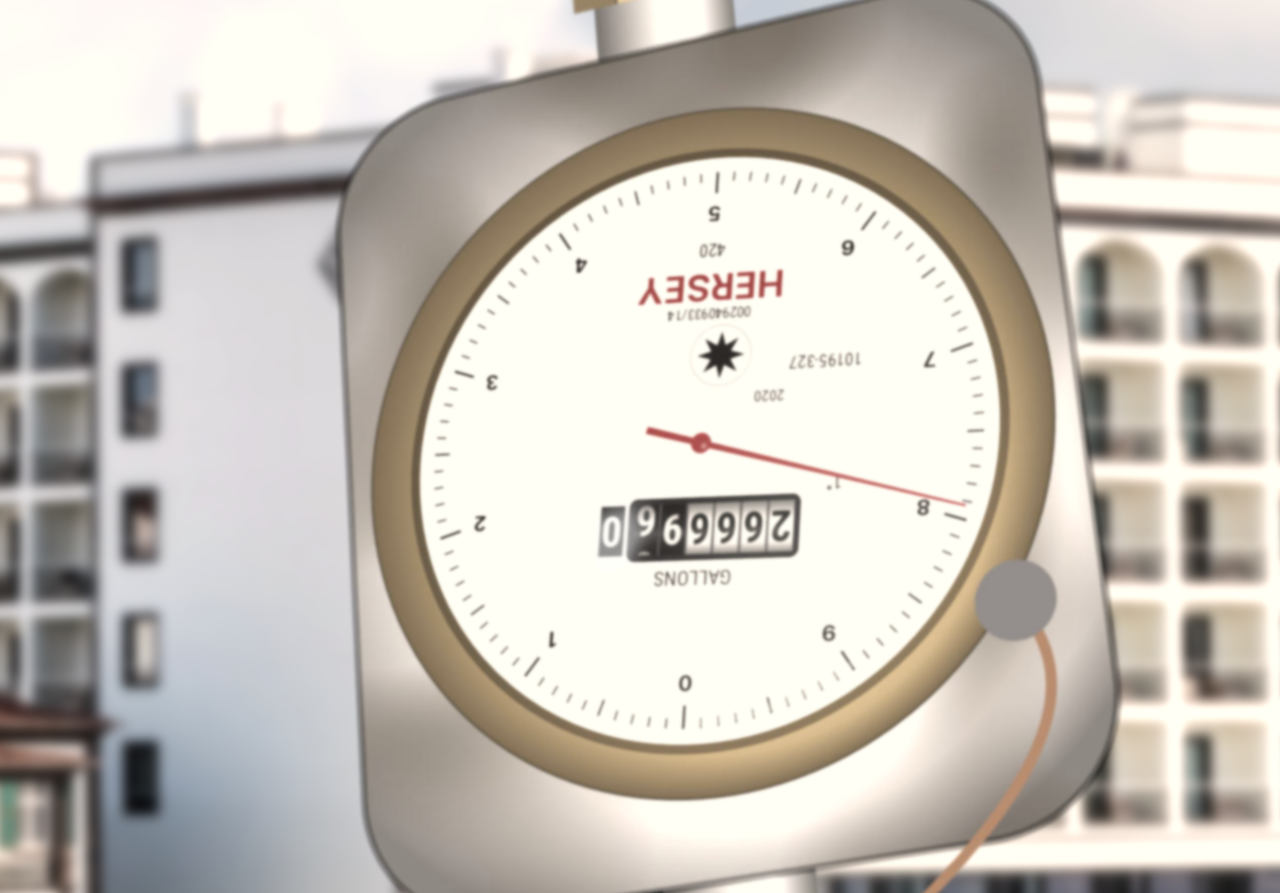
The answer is 2666957.9 gal
